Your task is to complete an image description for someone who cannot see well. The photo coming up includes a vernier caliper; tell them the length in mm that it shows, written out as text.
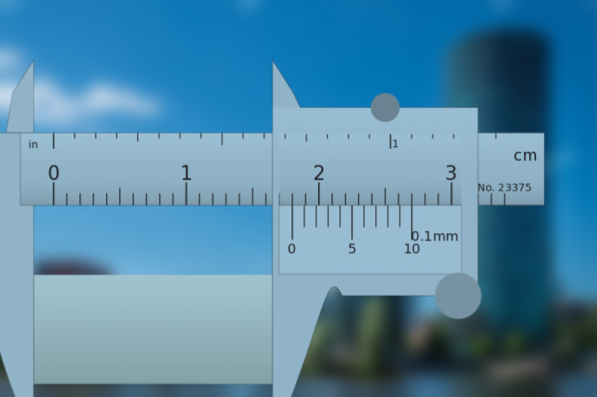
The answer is 18.0 mm
